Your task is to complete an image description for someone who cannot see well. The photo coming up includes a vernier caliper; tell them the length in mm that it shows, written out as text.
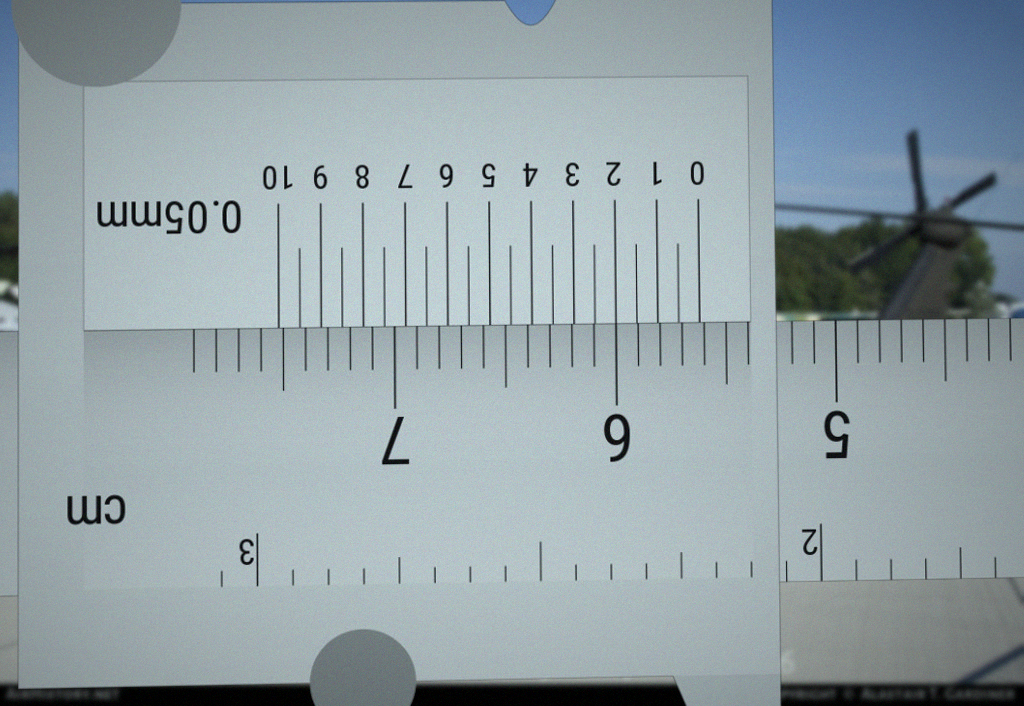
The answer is 56.2 mm
